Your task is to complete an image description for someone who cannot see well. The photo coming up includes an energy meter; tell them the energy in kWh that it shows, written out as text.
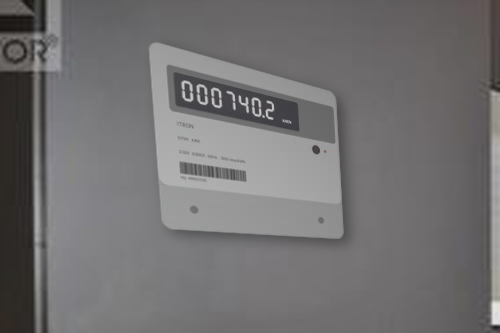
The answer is 740.2 kWh
